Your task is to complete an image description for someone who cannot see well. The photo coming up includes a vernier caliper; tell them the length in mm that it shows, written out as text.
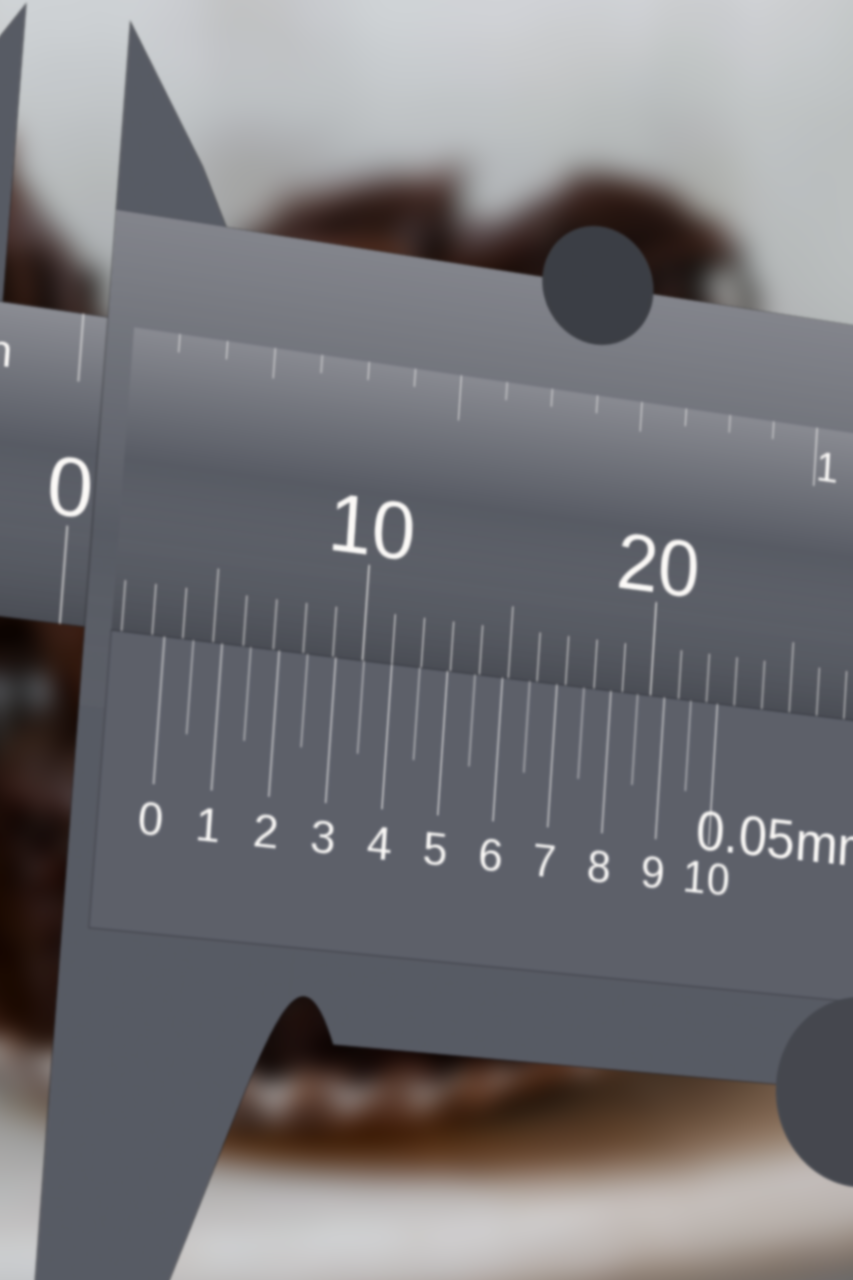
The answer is 3.4 mm
